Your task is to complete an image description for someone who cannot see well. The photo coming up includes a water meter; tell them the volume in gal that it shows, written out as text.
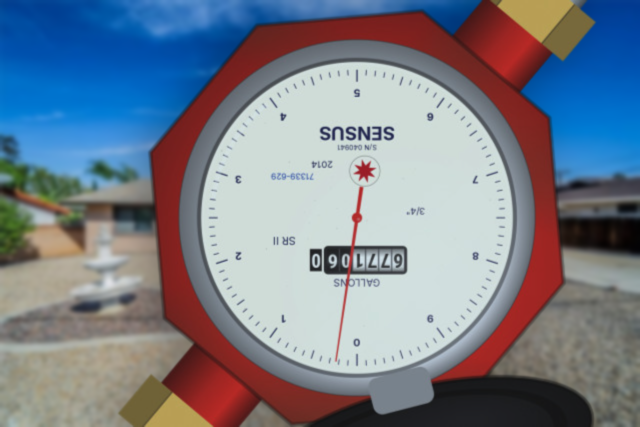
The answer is 6771060.2 gal
